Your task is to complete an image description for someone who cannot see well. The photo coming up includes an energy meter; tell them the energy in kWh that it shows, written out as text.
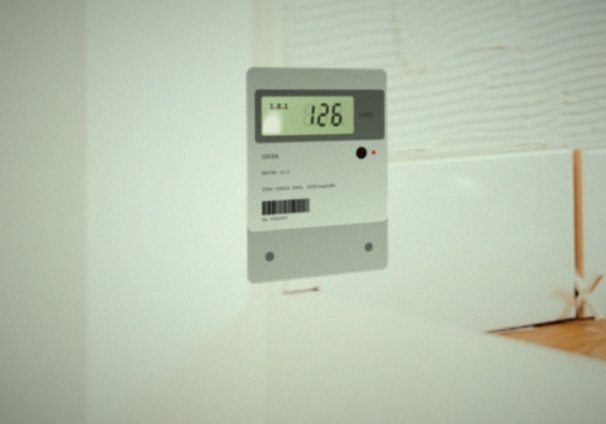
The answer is 126 kWh
